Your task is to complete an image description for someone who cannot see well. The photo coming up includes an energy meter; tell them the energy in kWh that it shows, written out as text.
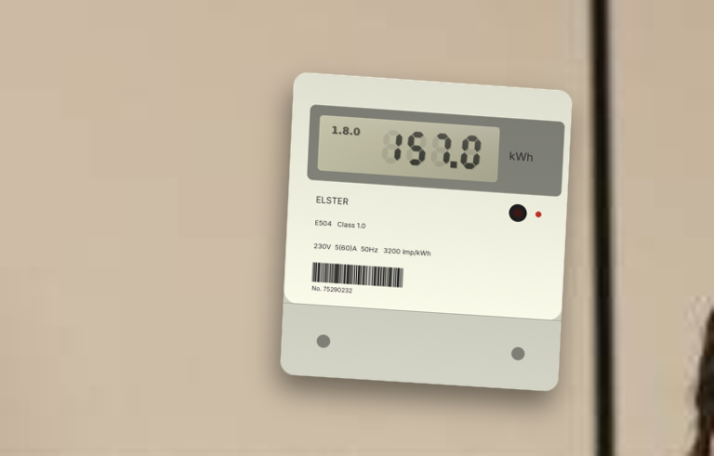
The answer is 157.0 kWh
